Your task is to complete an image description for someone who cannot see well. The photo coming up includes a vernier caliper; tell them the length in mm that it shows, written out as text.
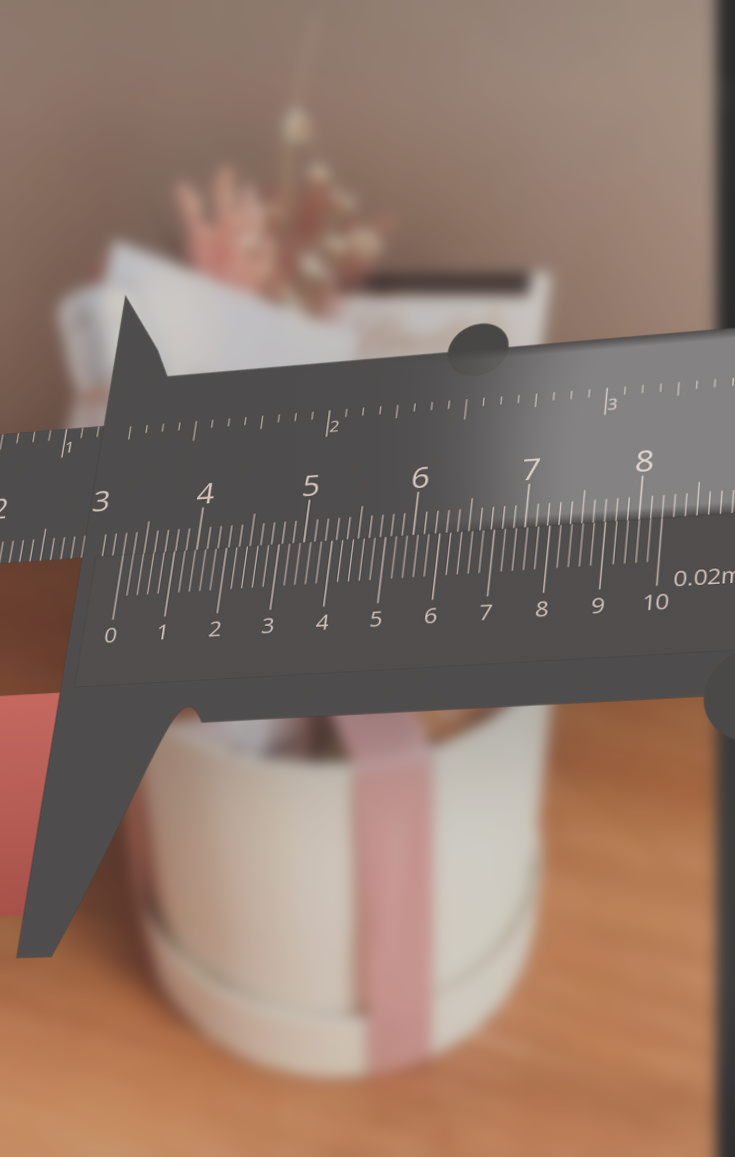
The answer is 33.0 mm
